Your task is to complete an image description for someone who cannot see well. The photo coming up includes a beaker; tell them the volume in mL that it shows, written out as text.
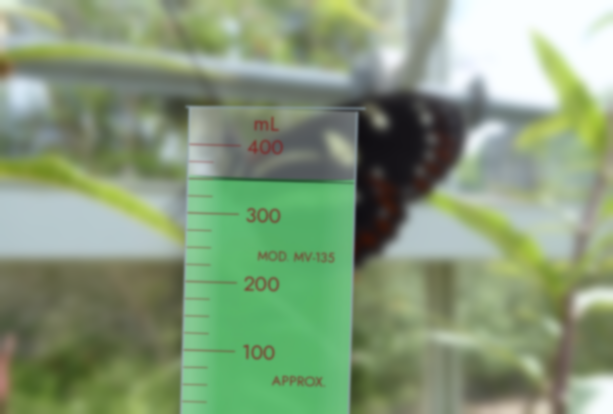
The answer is 350 mL
